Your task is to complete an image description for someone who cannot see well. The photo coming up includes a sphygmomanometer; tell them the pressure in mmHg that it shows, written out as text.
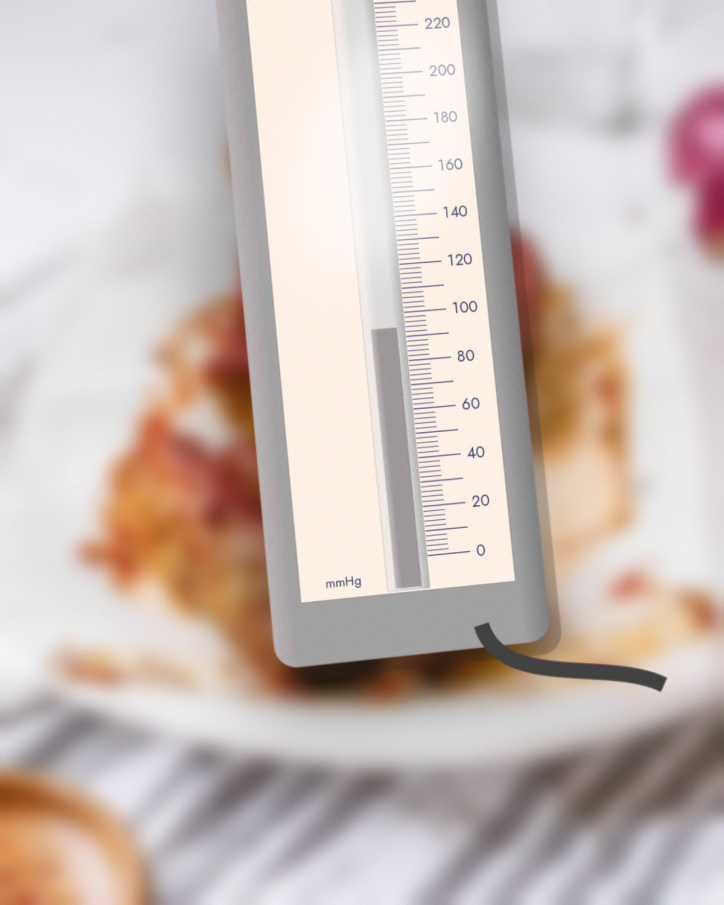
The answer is 94 mmHg
